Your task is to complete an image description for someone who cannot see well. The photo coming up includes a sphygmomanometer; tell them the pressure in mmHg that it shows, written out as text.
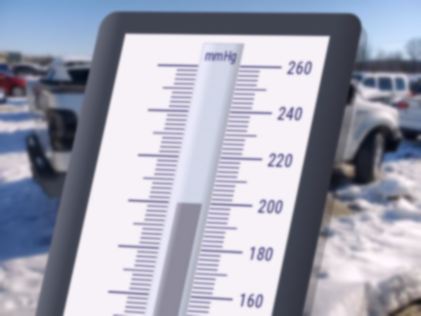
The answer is 200 mmHg
